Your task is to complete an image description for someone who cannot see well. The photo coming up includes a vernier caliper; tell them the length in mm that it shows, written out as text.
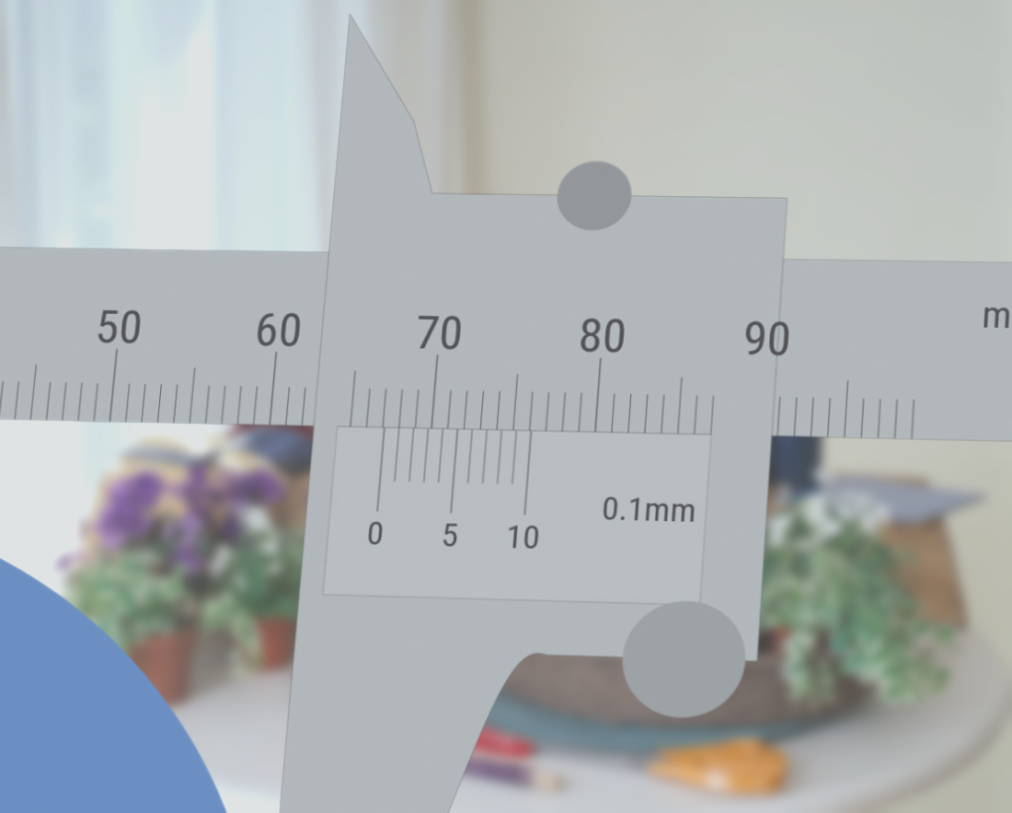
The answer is 67.1 mm
